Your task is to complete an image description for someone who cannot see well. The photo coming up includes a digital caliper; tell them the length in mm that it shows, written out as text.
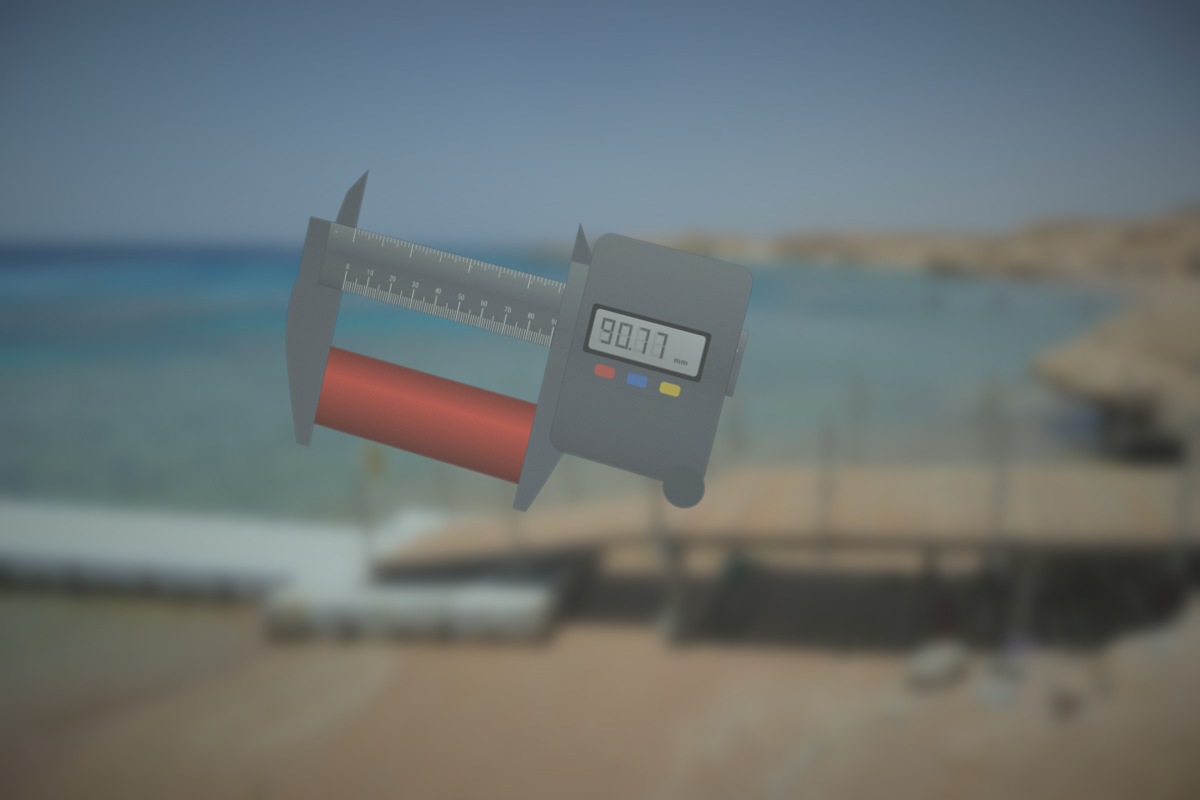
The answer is 90.77 mm
